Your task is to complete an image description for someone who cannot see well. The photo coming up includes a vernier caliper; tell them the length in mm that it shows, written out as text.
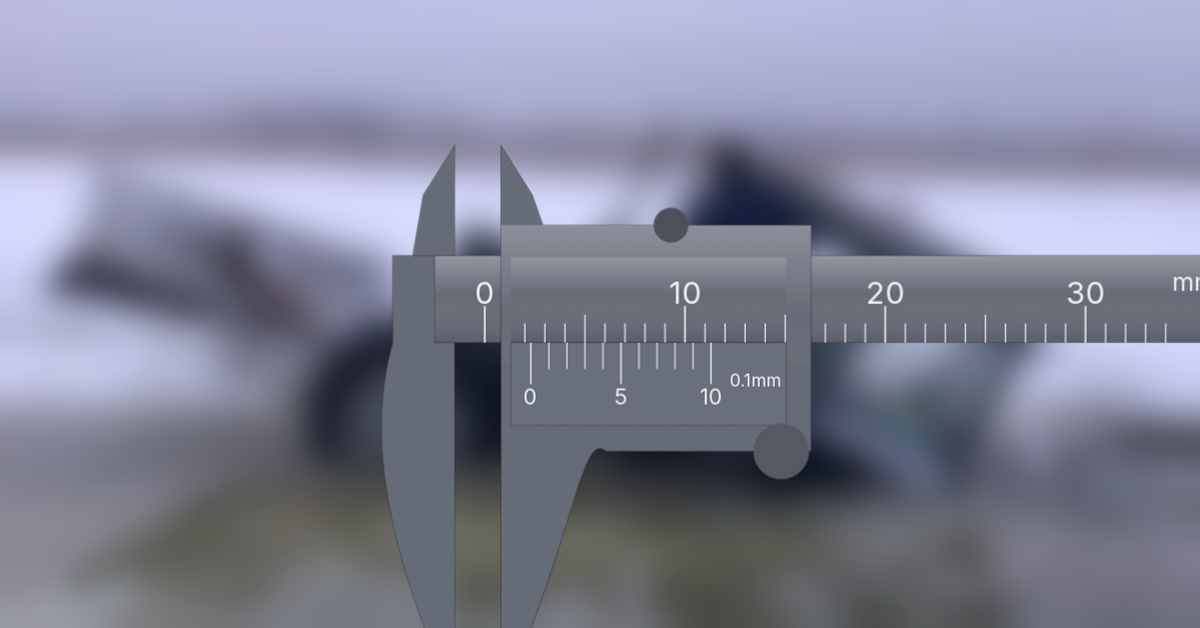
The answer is 2.3 mm
